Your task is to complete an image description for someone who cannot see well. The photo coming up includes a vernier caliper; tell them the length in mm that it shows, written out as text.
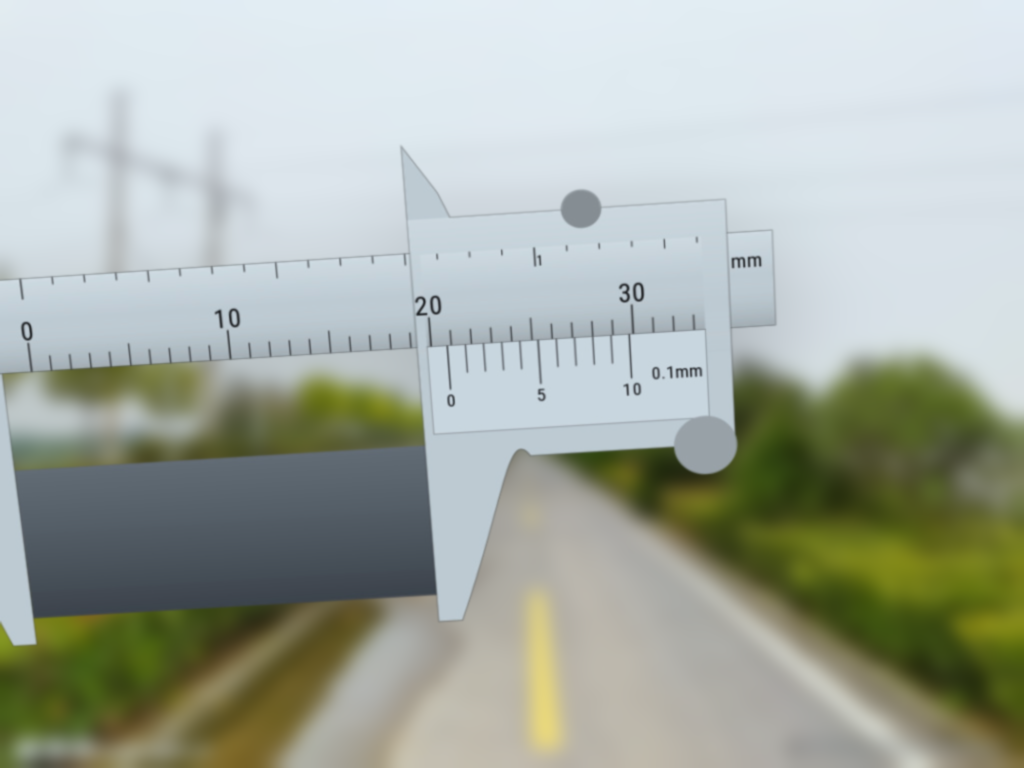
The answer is 20.8 mm
